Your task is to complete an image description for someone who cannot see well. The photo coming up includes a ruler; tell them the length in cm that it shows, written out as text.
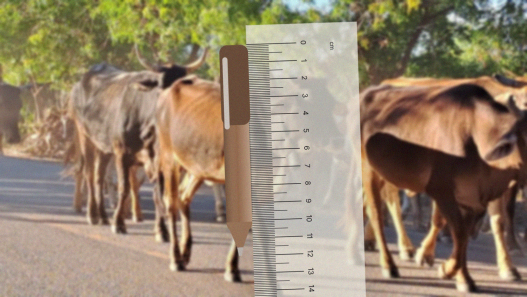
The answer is 12 cm
